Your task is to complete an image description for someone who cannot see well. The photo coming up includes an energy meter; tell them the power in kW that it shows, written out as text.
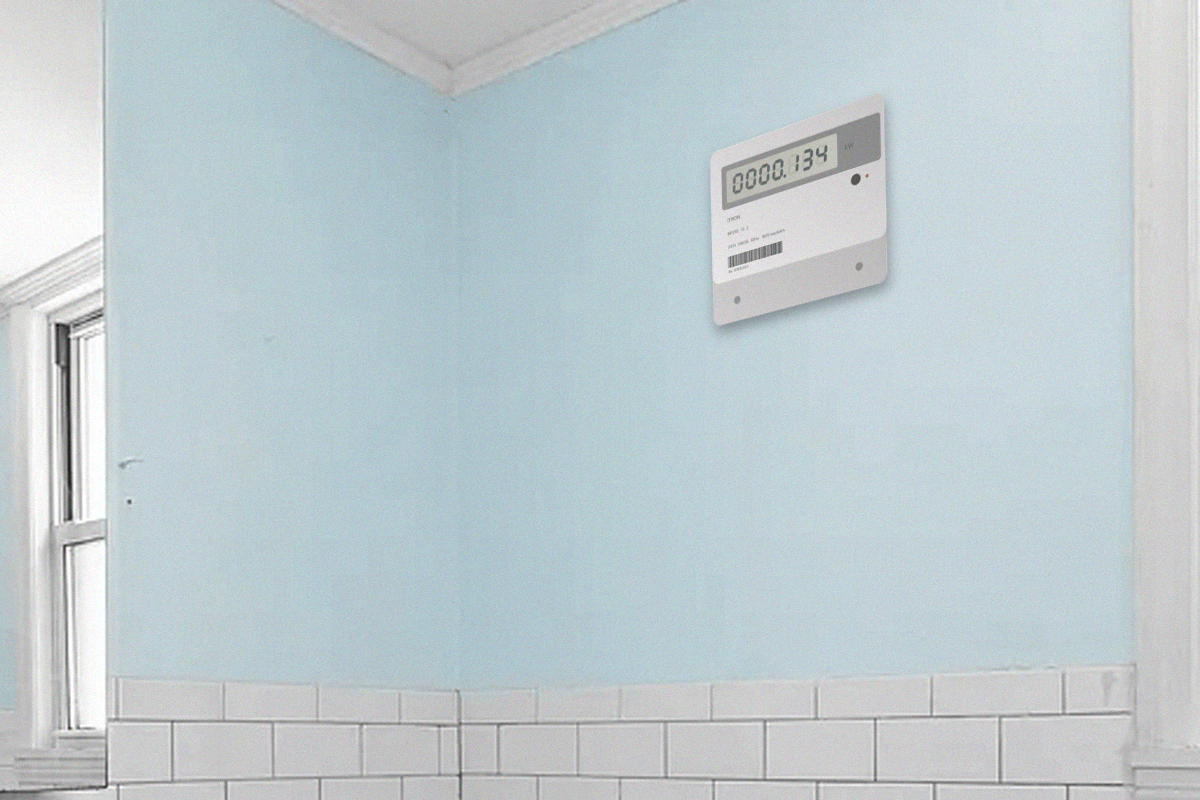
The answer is 0.134 kW
